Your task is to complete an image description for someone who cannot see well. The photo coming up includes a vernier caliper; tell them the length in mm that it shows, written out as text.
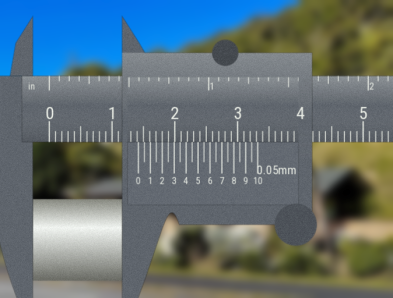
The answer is 14.2 mm
